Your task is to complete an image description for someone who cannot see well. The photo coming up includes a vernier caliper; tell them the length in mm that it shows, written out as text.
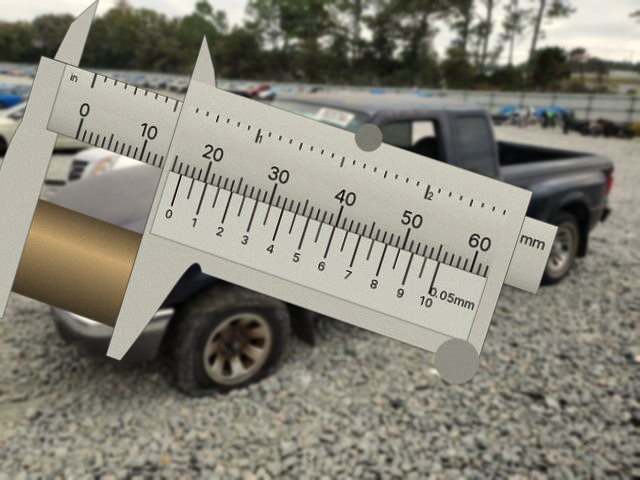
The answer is 16.4 mm
